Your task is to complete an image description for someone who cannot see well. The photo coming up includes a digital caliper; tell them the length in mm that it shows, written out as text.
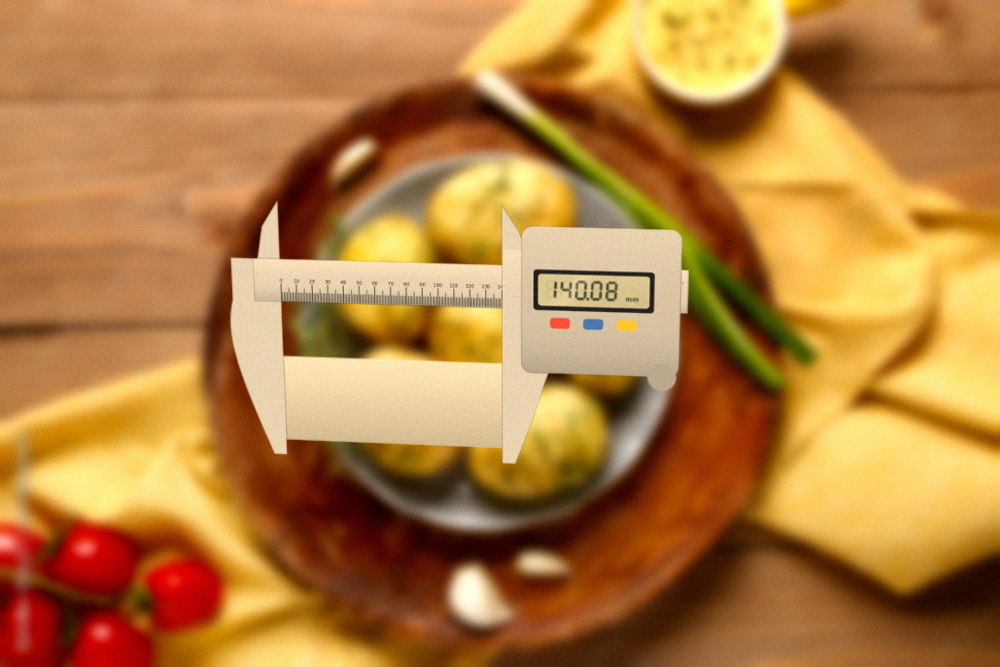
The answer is 140.08 mm
